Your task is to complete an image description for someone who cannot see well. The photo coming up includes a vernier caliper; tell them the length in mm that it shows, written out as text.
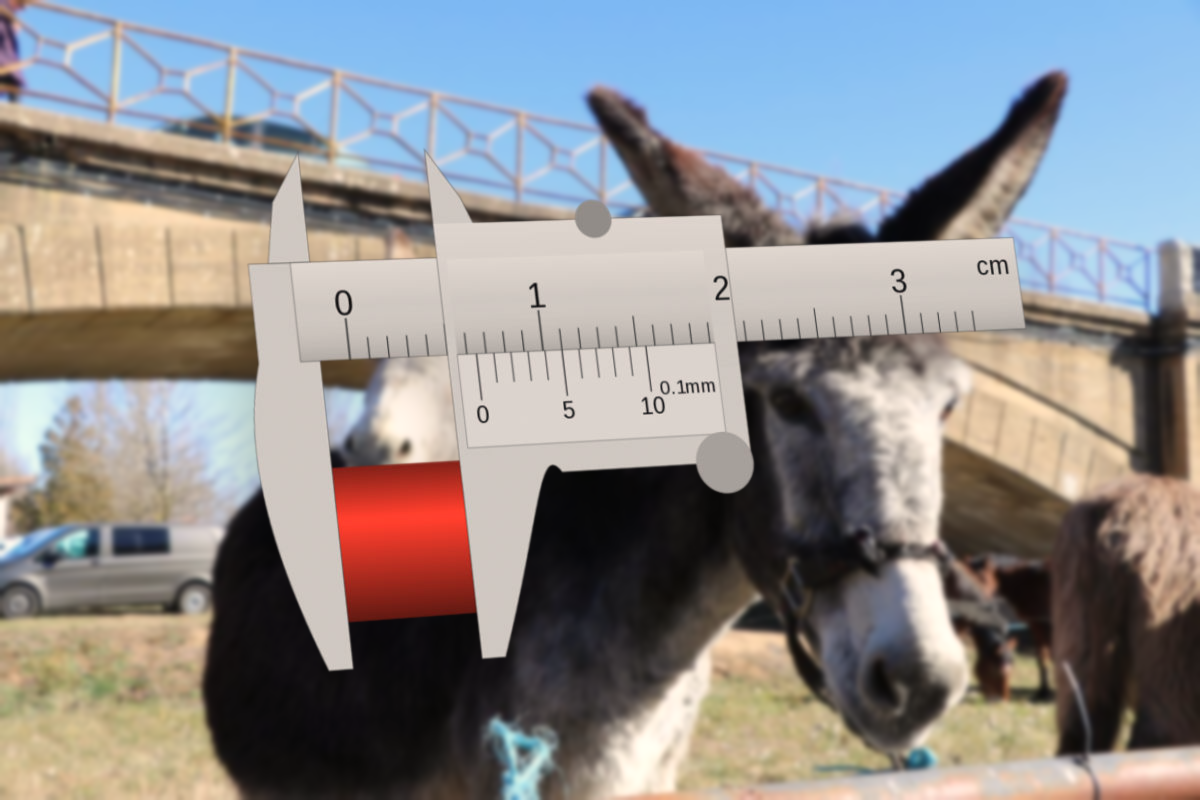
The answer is 6.5 mm
